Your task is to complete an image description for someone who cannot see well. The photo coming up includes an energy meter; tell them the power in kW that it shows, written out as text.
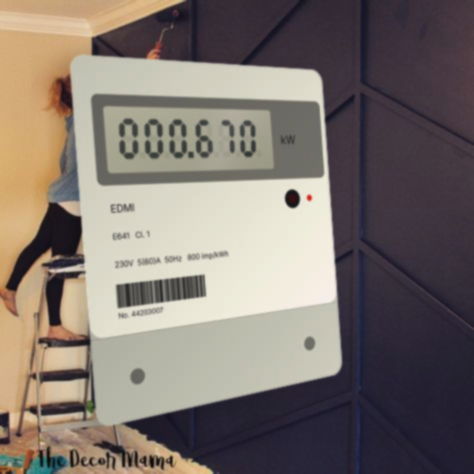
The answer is 0.670 kW
